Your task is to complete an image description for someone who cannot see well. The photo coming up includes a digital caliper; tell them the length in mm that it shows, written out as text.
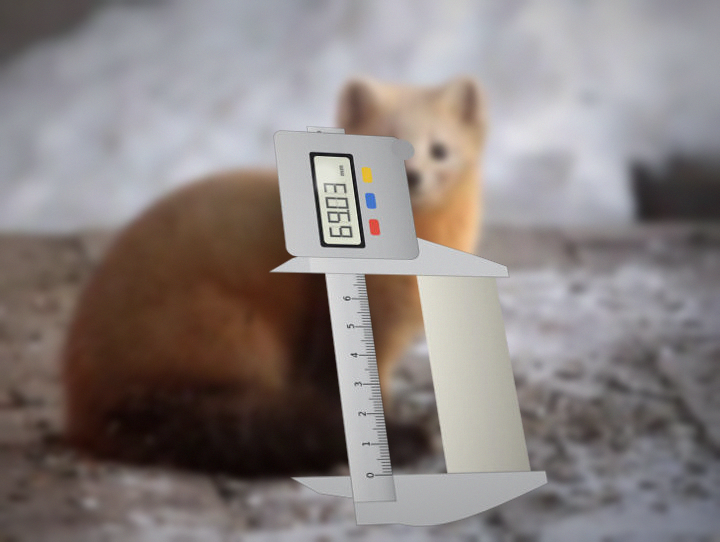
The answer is 69.03 mm
